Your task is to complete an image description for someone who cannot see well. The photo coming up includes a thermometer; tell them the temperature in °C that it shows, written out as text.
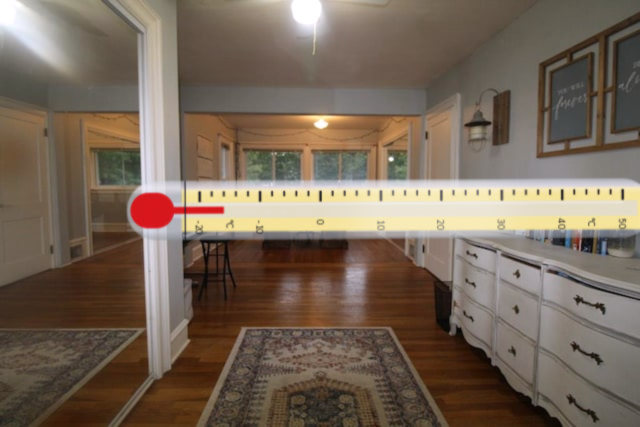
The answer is -16 °C
